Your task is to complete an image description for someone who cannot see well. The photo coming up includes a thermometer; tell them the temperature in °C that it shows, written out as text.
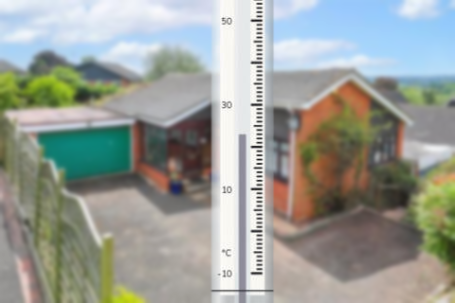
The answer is 23 °C
